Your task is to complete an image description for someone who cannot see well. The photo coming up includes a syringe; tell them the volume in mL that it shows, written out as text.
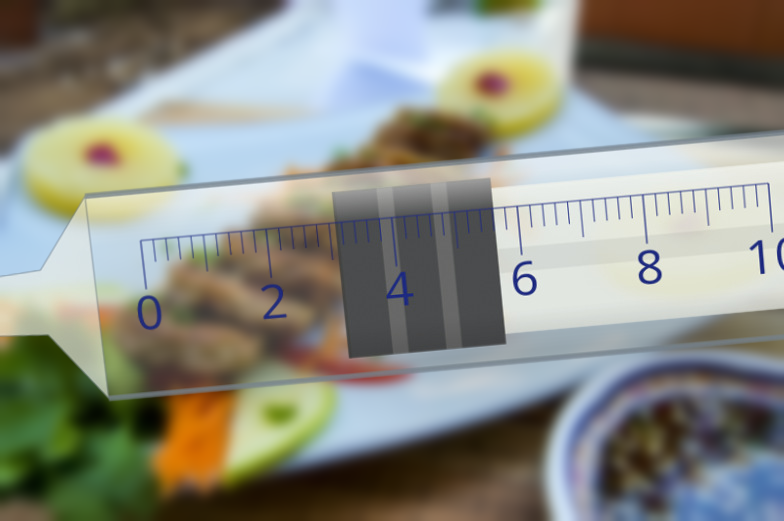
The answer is 3.1 mL
